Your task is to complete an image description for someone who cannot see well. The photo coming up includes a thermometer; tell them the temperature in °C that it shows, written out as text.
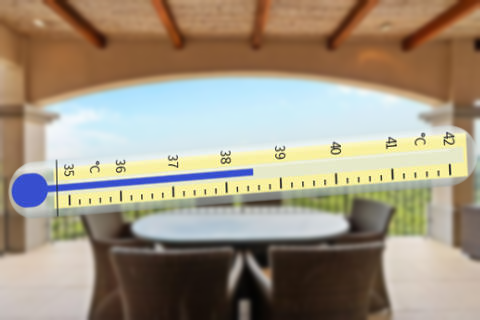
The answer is 38.5 °C
